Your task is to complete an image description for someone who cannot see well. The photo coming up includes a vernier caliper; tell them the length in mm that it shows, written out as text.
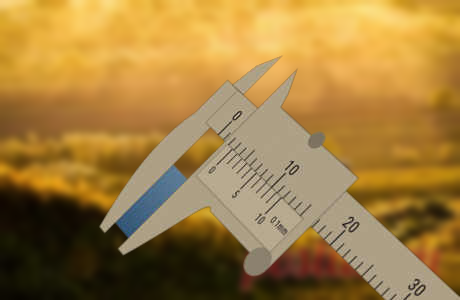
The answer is 2.8 mm
